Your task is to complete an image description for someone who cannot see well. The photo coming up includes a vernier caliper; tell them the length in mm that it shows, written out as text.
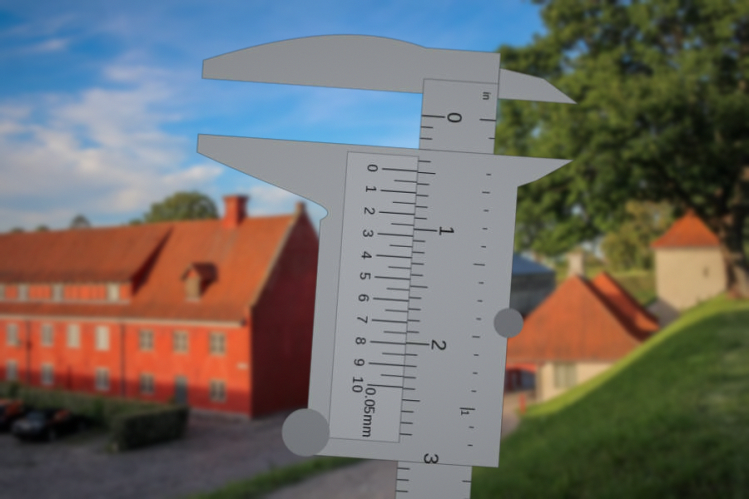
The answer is 4.9 mm
